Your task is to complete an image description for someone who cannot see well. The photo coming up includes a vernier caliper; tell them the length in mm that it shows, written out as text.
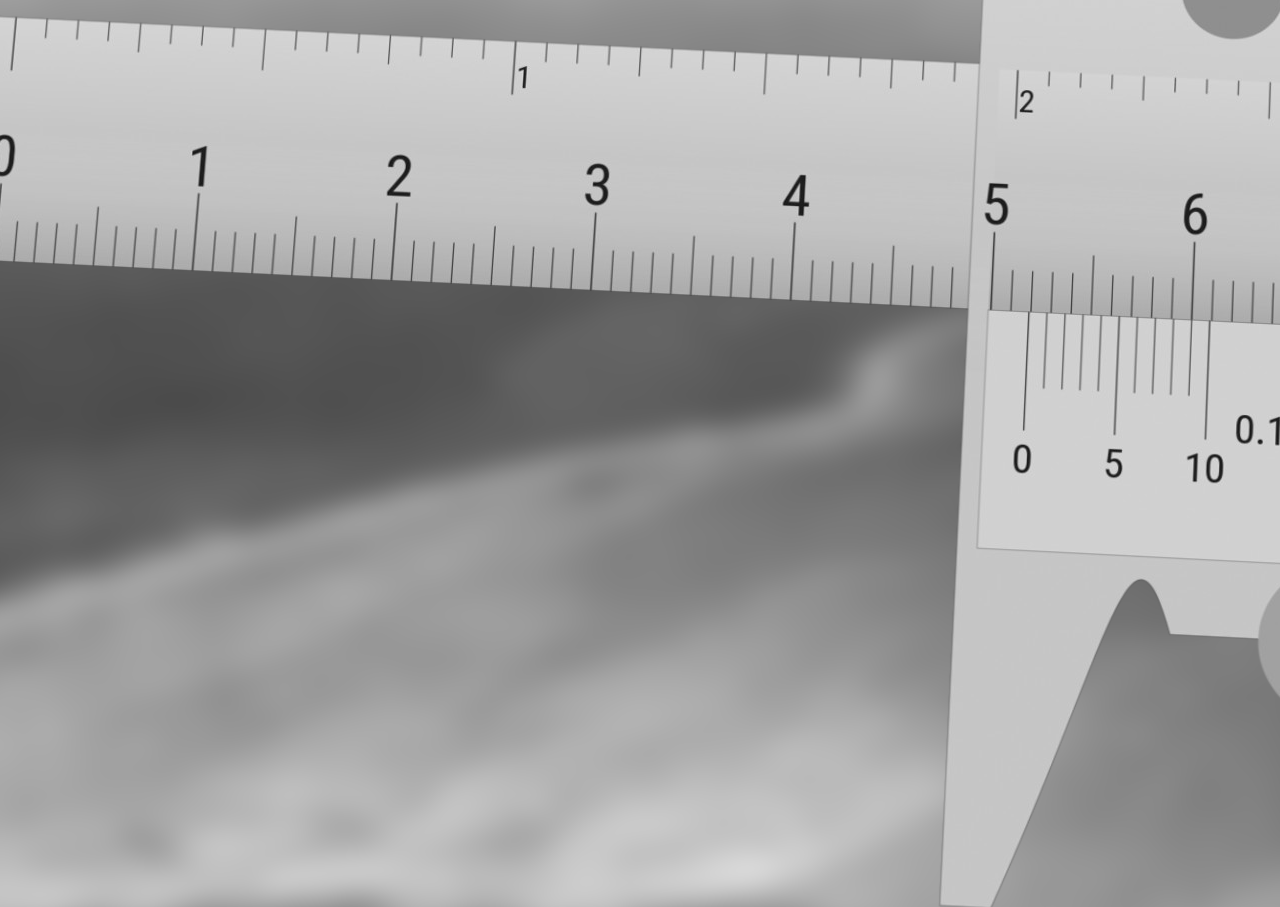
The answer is 51.9 mm
